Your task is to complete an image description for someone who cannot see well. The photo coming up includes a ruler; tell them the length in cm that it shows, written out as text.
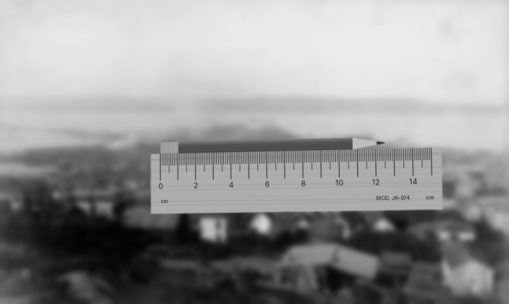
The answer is 12.5 cm
